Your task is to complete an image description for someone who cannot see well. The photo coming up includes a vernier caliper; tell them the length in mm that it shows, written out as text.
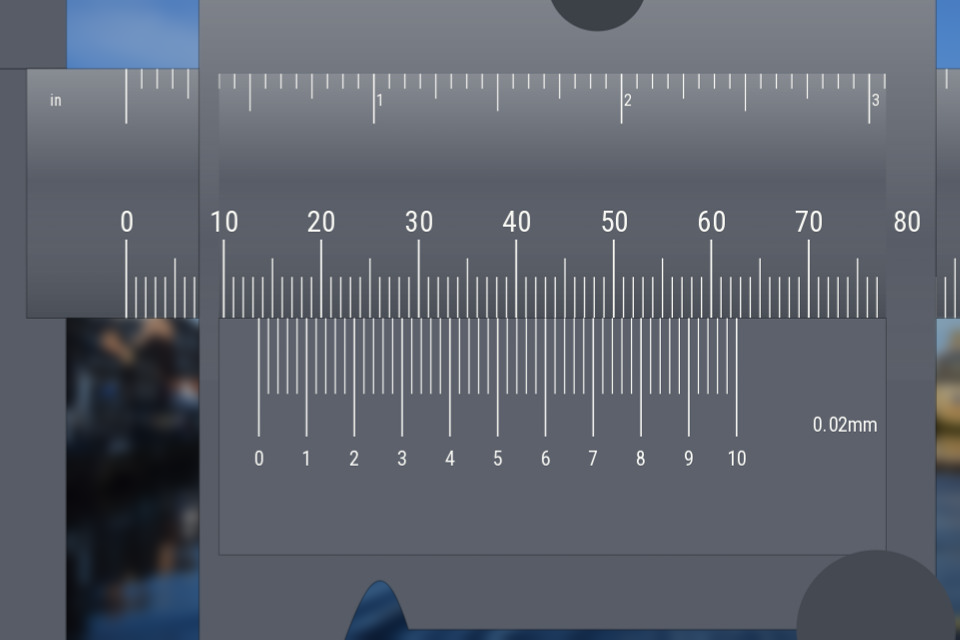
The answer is 13.6 mm
